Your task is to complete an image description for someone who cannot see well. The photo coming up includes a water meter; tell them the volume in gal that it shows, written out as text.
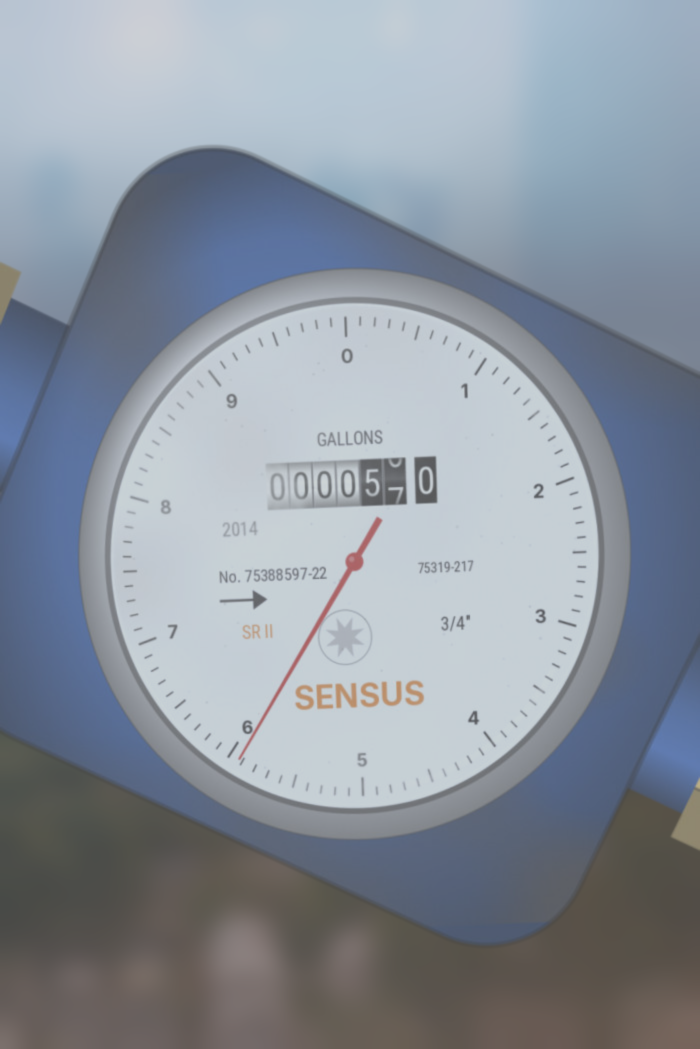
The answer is 565.9 gal
